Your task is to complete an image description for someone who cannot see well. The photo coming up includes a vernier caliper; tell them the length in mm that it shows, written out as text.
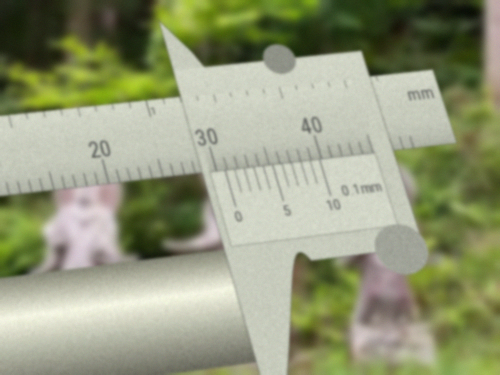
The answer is 30.8 mm
